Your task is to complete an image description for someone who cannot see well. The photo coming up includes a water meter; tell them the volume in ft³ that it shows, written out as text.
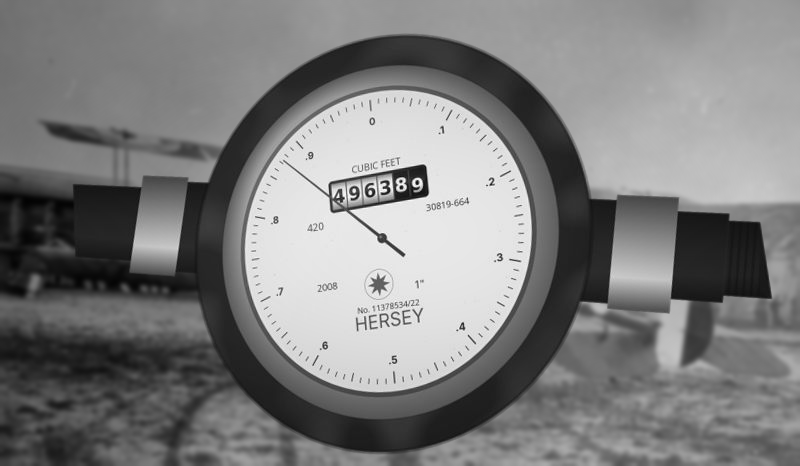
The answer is 496388.87 ft³
